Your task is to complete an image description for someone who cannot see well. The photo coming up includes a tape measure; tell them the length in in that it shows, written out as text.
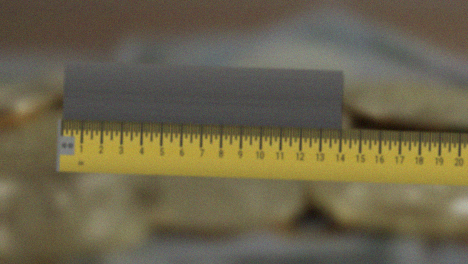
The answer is 14 in
